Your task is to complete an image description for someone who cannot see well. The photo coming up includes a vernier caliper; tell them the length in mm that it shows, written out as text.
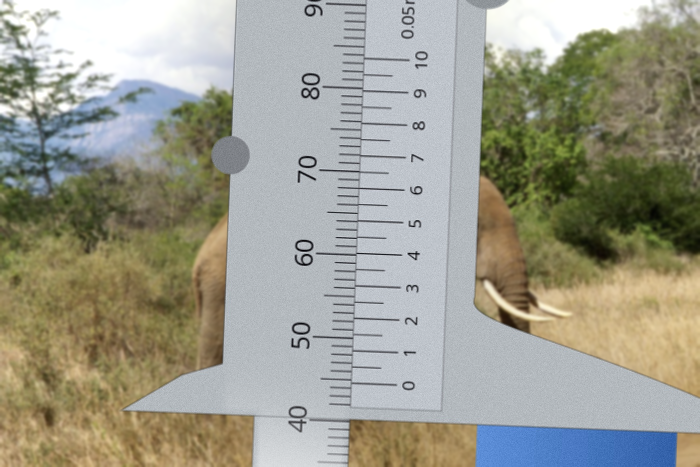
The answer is 44.6 mm
